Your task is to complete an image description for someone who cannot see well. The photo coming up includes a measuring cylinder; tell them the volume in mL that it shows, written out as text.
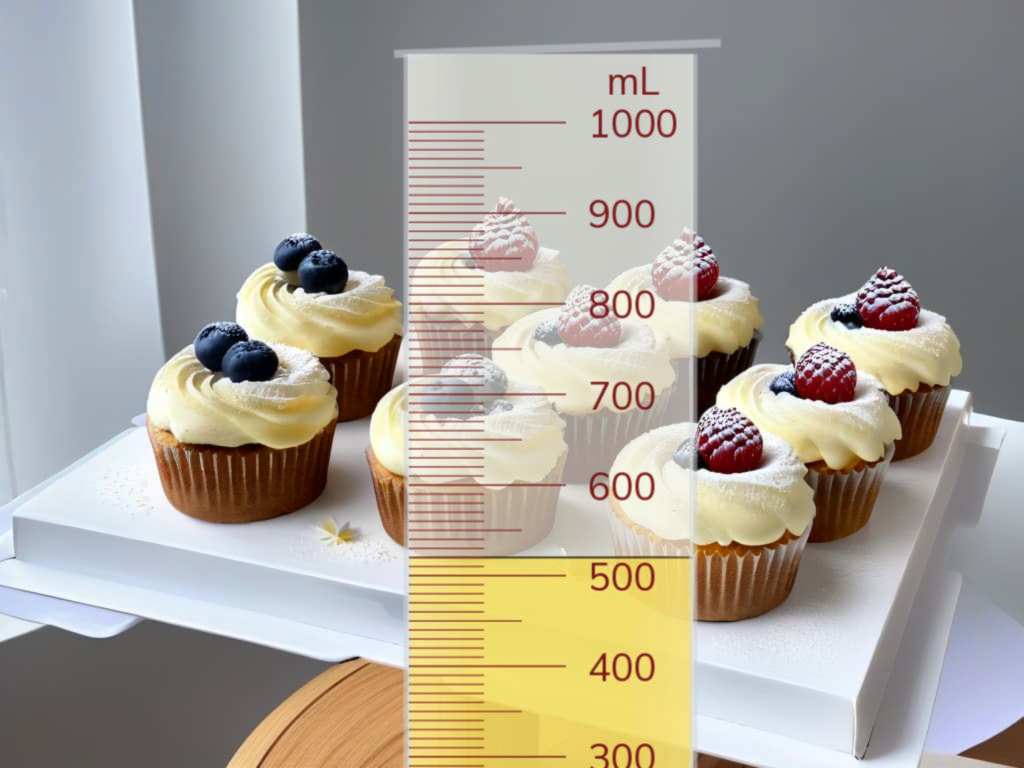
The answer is 520 mL
